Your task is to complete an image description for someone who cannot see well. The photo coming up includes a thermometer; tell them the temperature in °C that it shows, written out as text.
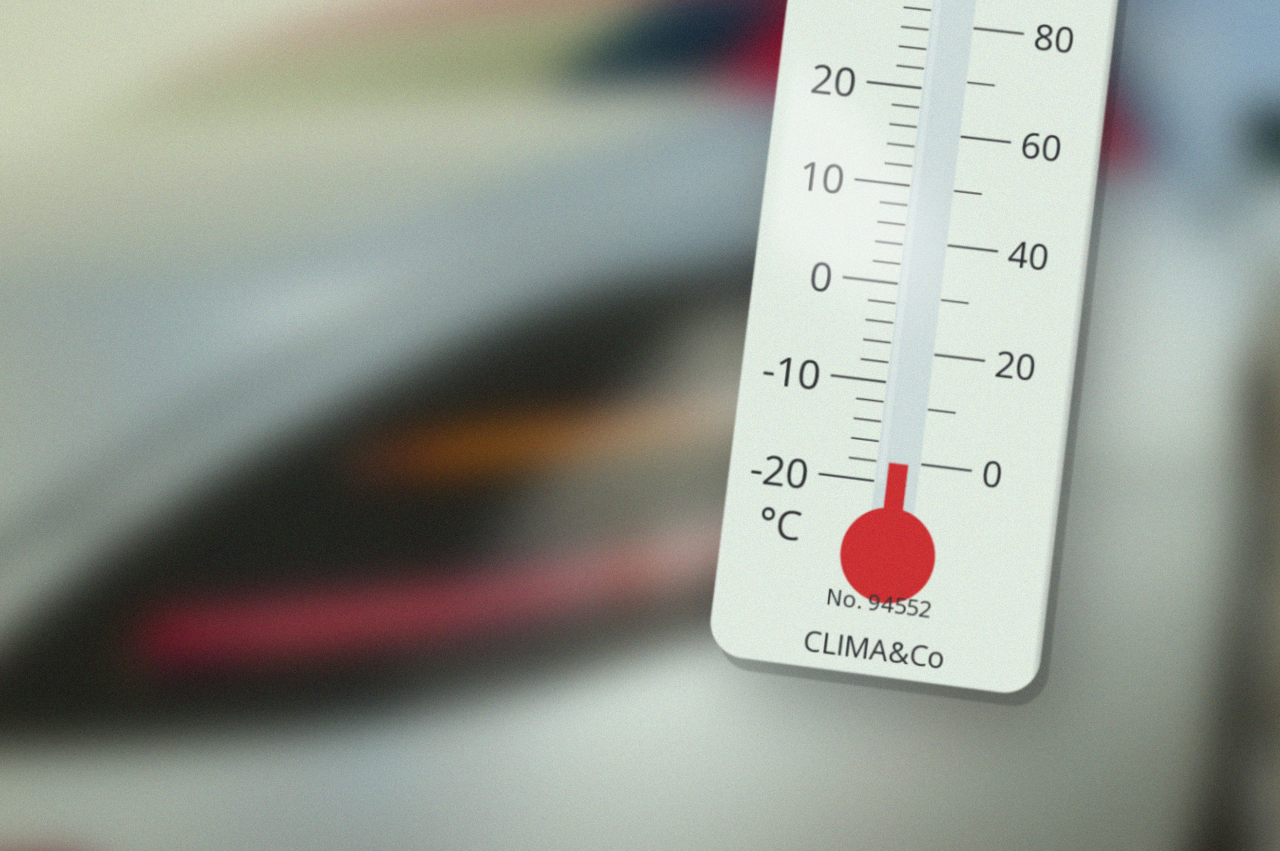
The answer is -18 °C
